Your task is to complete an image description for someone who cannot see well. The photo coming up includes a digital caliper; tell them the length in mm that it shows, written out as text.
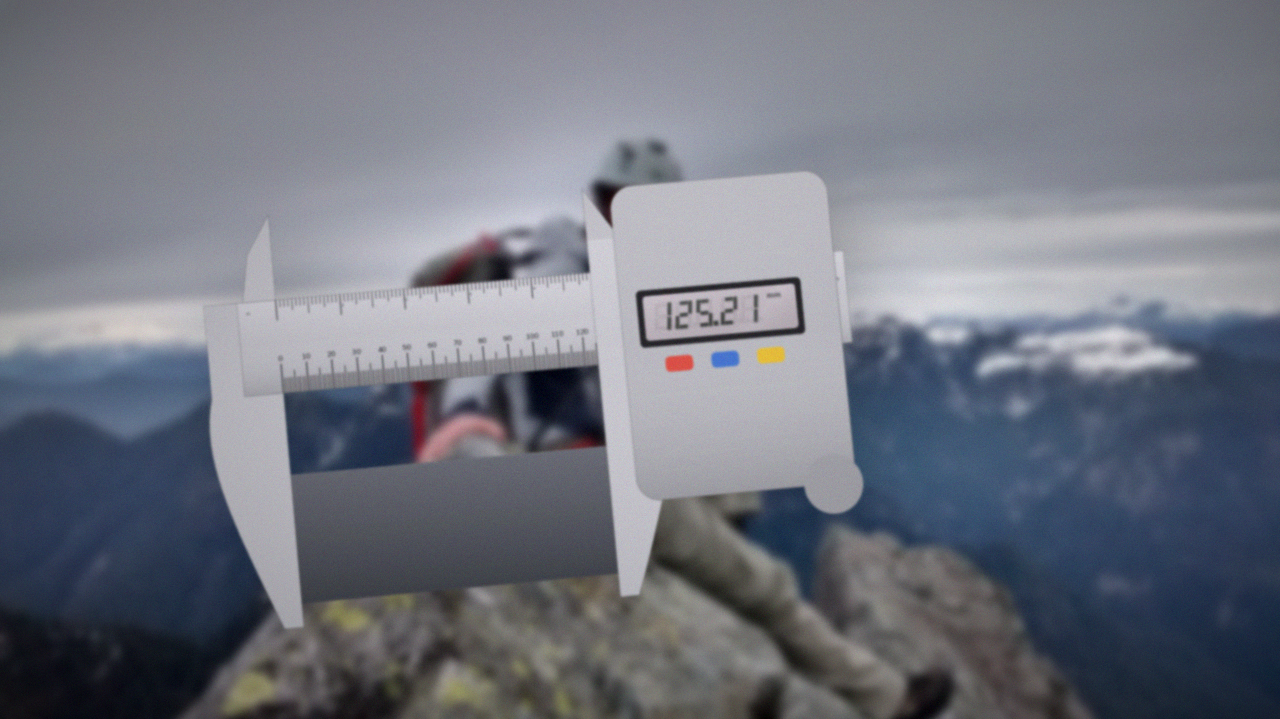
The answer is 125.21 mm
